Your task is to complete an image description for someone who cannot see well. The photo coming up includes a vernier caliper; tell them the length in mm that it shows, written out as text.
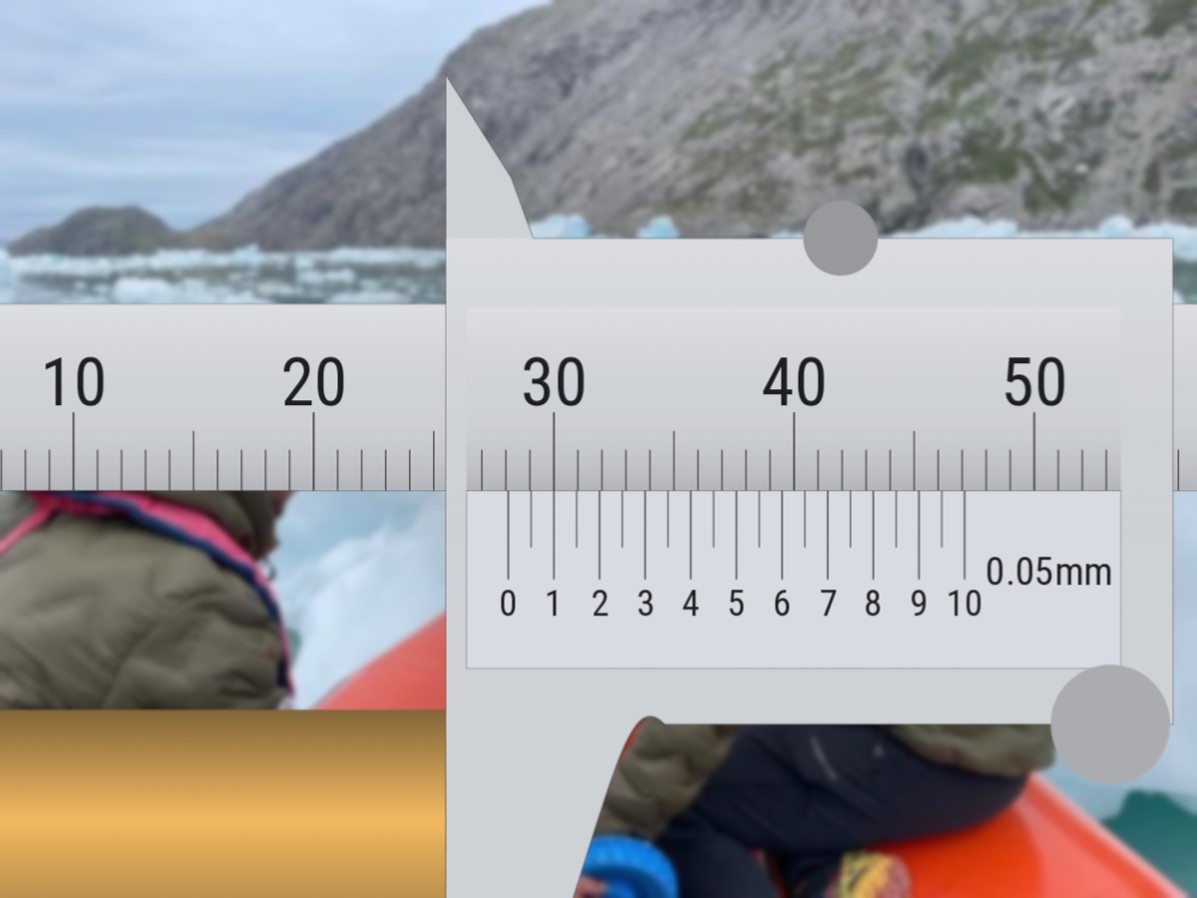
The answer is 28.10 mm
